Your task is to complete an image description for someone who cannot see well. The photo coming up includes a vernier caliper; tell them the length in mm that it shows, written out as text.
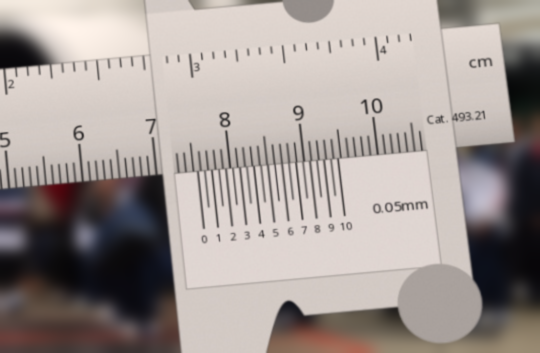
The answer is 75.6 mm
